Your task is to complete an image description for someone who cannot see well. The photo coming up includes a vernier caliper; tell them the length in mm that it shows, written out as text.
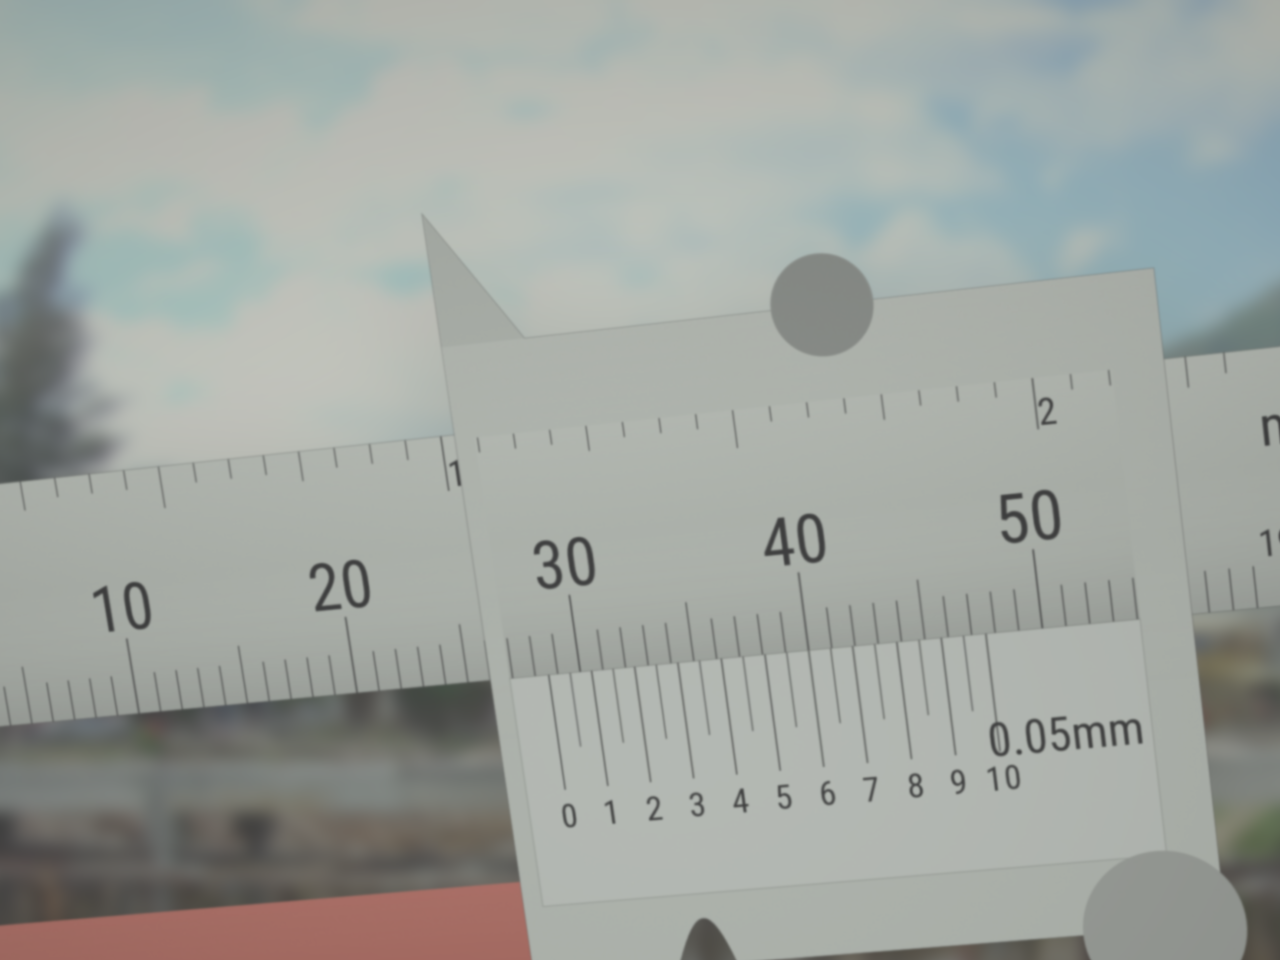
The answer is 28.6 mm
